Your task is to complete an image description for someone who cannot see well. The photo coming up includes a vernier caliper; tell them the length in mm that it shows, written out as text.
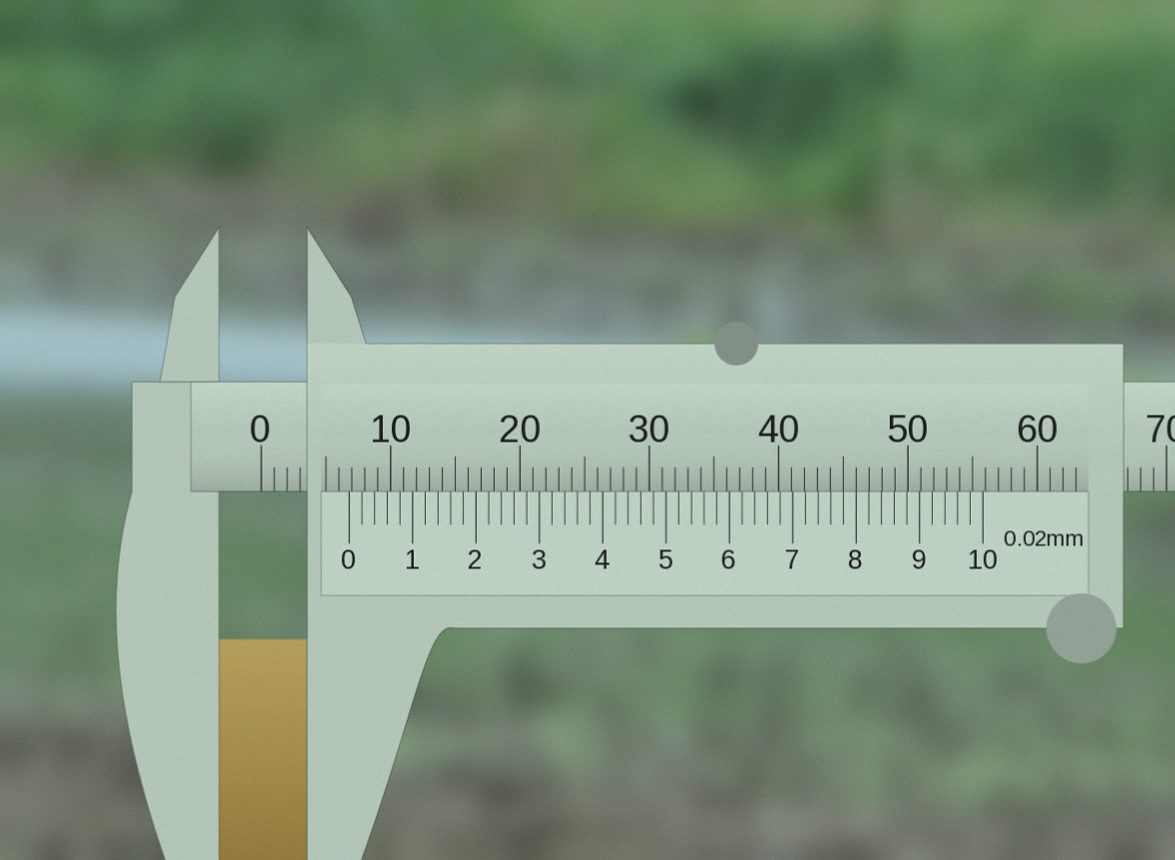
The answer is 6.8 mm
